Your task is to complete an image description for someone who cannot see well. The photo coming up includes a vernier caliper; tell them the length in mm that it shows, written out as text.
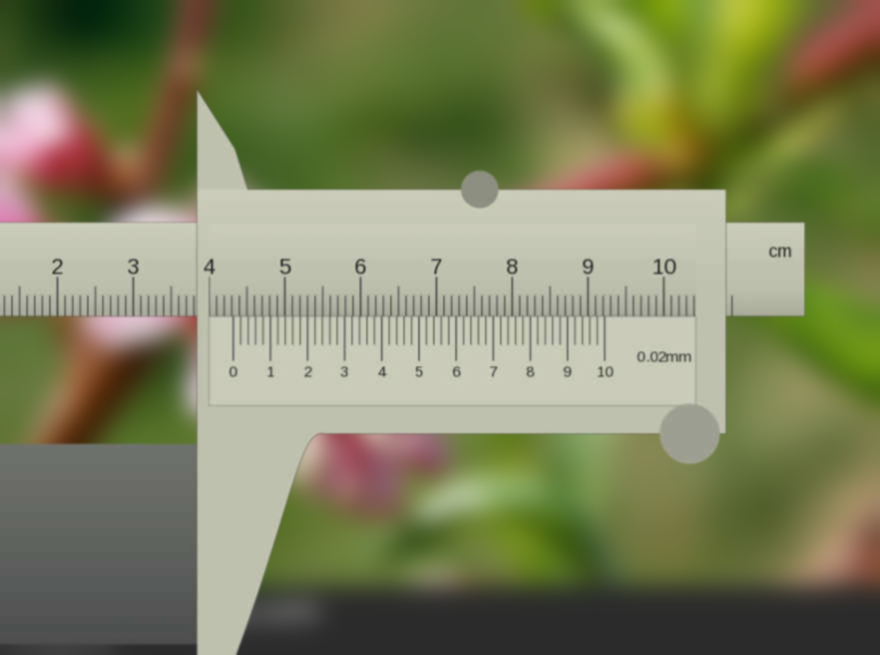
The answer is 43.2 mm
